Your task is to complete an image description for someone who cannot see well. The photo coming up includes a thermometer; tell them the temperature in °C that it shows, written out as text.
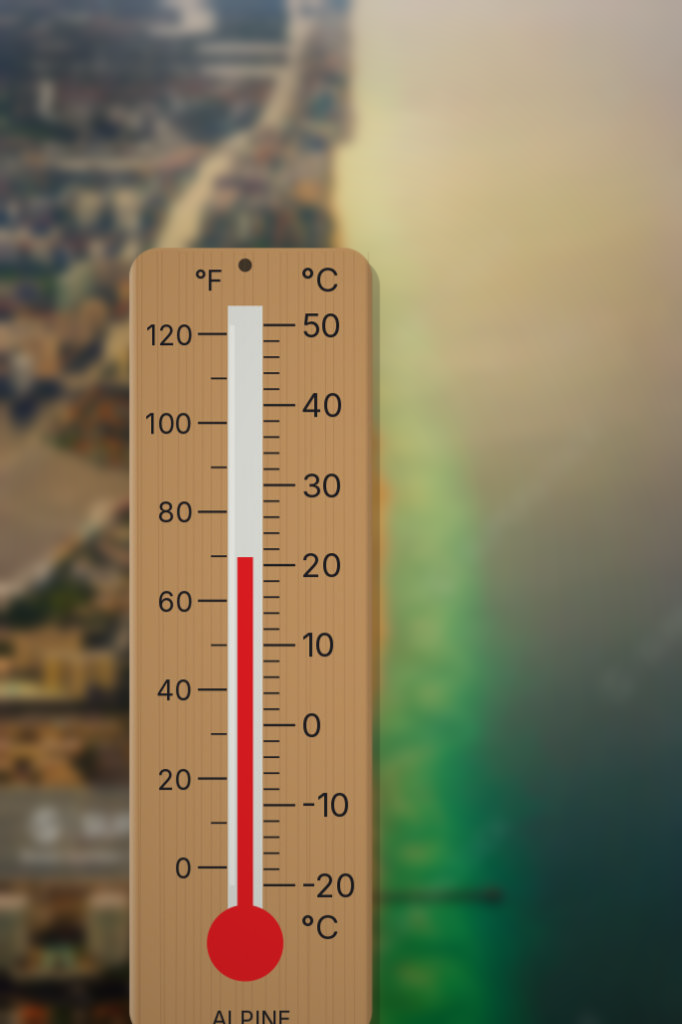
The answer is 21 °C
